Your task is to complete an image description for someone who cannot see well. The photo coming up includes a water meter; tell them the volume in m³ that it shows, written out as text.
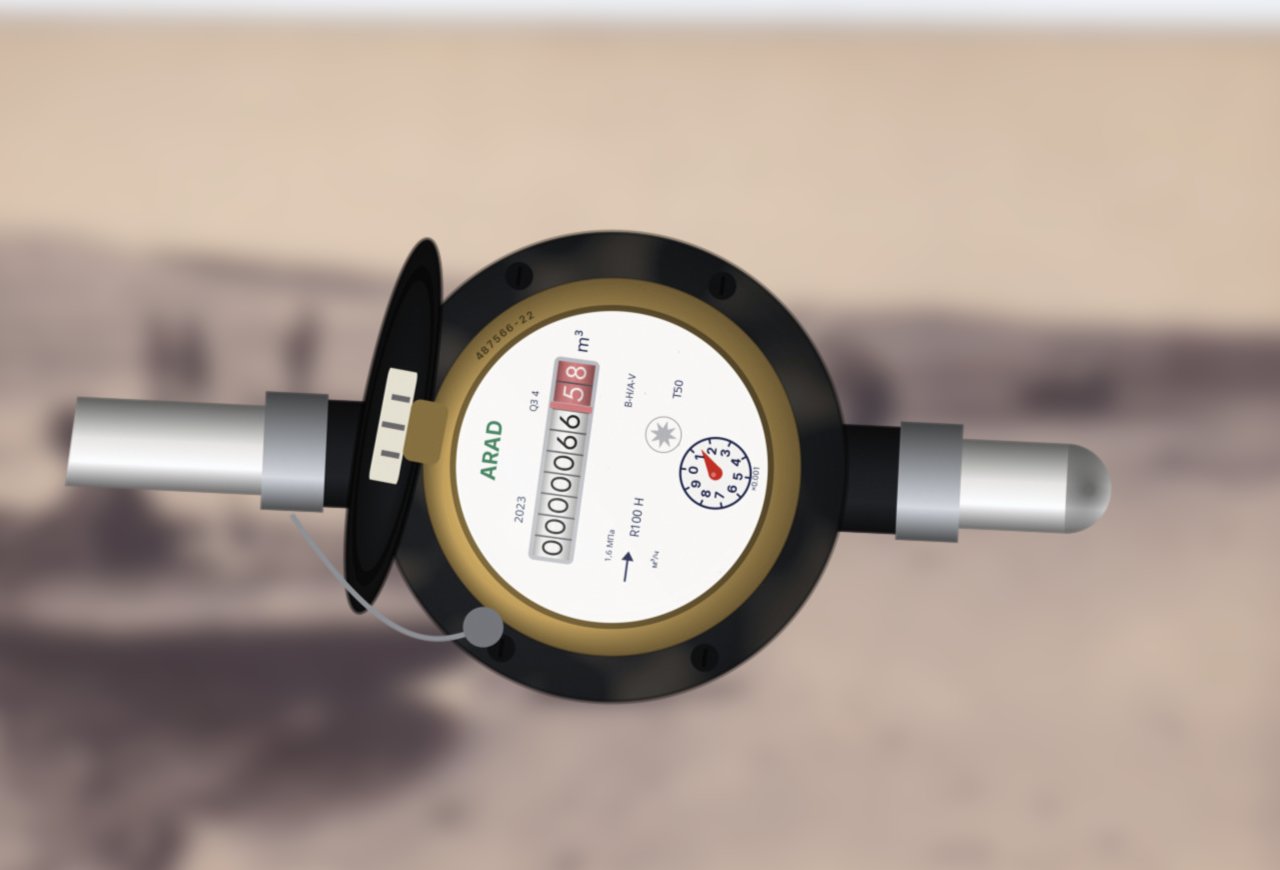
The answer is 66.581 m³
